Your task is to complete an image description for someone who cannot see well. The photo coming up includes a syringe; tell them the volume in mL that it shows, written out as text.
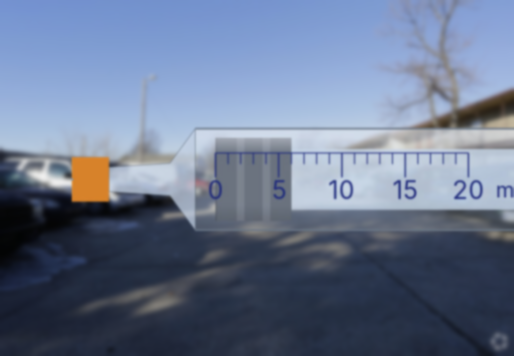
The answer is 0 mL
